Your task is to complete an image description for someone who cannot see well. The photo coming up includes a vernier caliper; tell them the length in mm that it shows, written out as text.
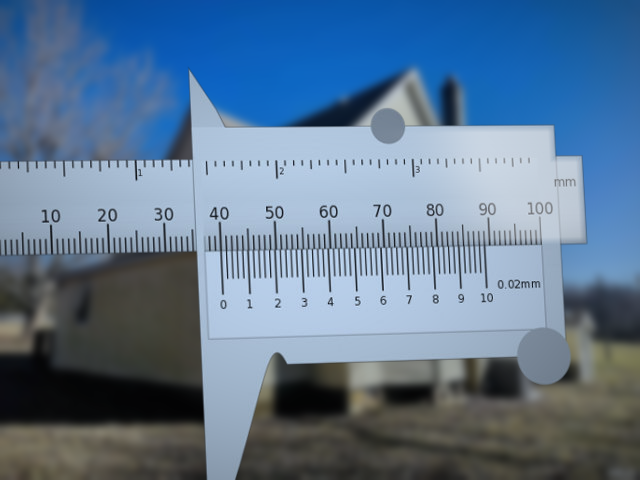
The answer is 40.0 mm
